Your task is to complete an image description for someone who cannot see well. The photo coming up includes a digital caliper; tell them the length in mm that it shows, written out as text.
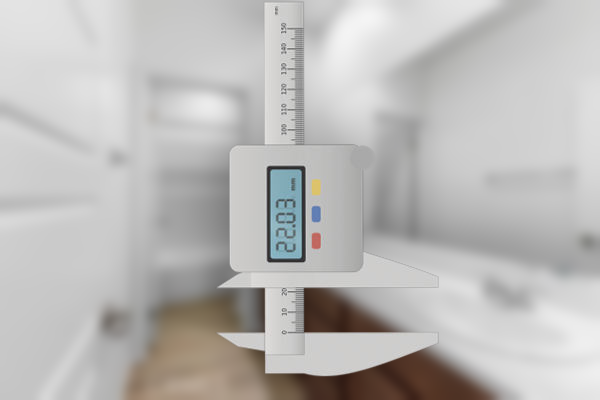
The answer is 22.03 mm
